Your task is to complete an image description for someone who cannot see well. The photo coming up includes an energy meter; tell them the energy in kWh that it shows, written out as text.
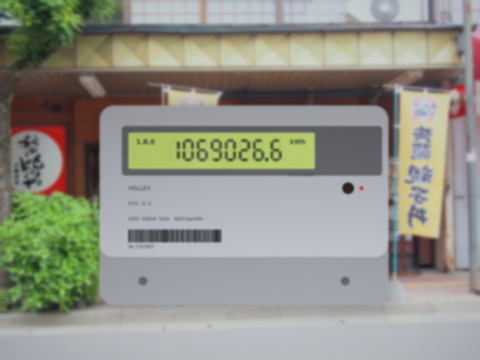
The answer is 1069026.6 kWh
